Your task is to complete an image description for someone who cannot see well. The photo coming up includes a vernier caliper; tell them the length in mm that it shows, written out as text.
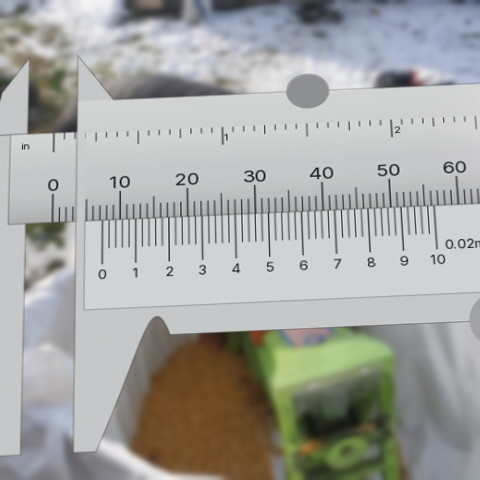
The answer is 7.4 mm
